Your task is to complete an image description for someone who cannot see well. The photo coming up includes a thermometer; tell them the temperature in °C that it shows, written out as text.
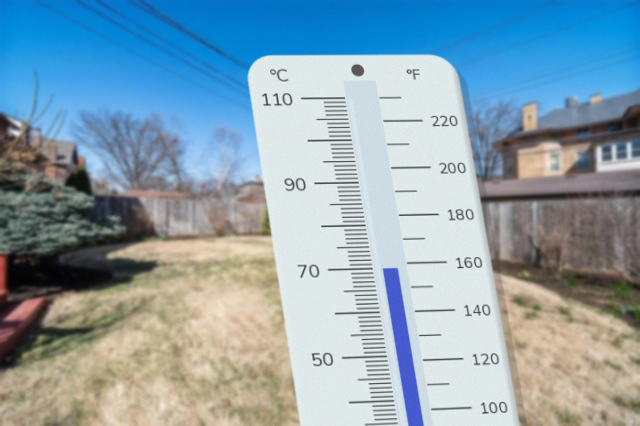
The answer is 70 °C
